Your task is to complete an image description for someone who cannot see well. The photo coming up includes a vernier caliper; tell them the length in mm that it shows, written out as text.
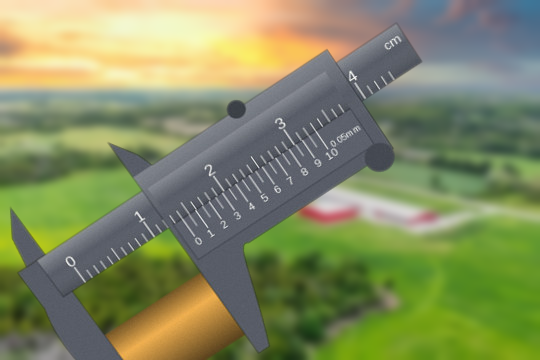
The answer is 14.0 mm
